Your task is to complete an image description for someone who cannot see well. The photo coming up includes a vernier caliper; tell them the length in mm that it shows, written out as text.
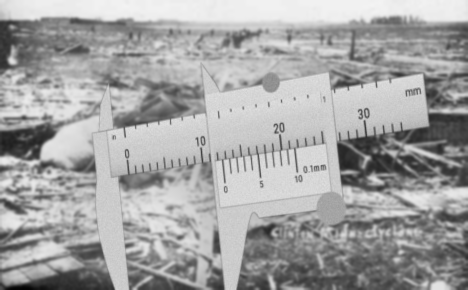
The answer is 12.6 mm
